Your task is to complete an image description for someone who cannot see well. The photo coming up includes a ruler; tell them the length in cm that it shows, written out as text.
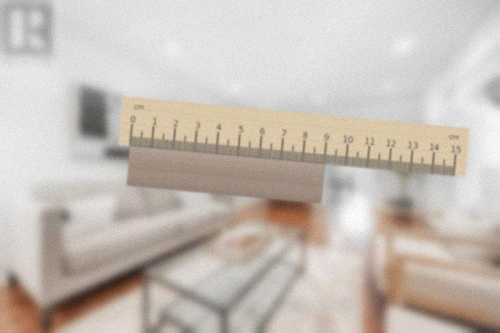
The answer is 9 cm
